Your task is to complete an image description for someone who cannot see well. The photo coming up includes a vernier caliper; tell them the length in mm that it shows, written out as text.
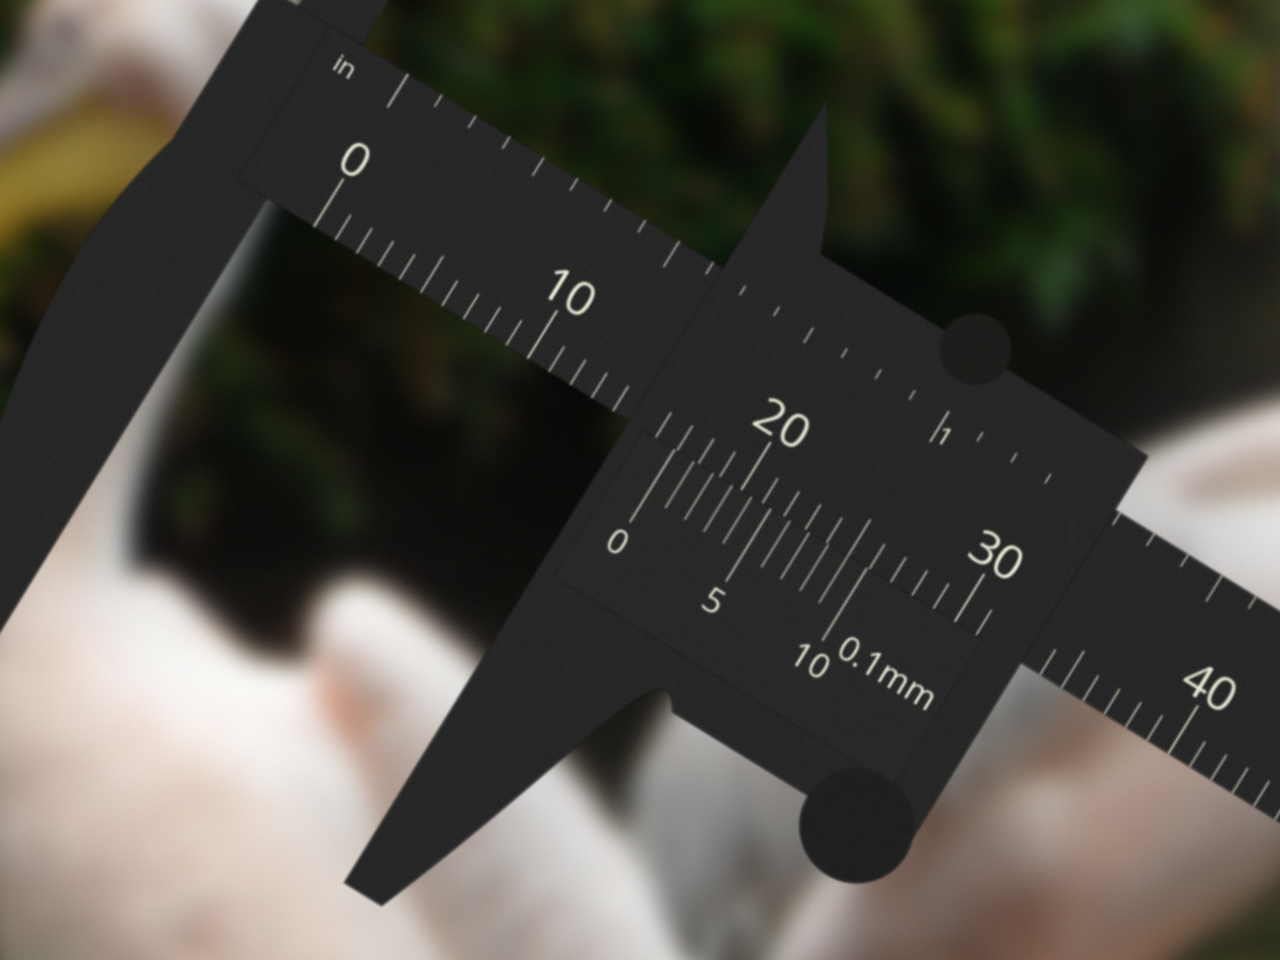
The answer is 16.9 mm
